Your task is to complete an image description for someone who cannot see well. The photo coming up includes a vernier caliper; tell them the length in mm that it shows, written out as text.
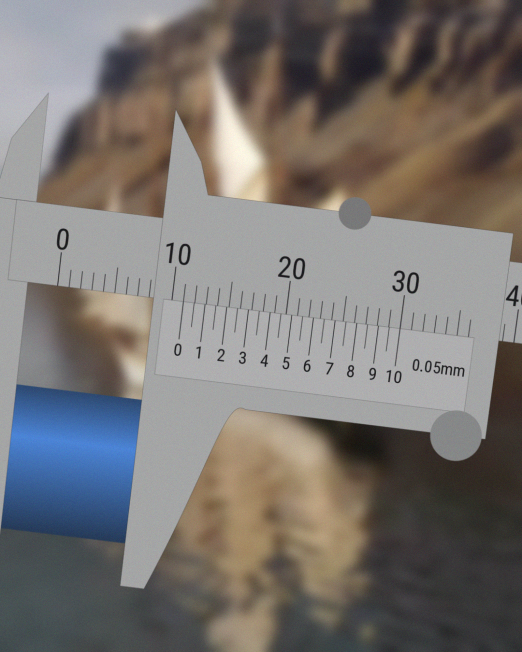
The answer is 11.0 mm
